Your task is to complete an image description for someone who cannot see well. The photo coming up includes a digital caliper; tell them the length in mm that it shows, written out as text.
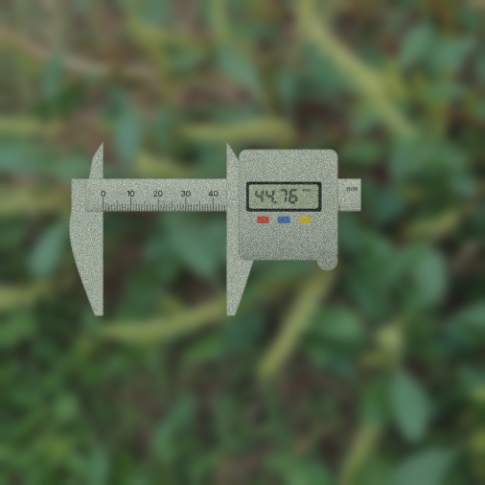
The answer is 44.76 mm
